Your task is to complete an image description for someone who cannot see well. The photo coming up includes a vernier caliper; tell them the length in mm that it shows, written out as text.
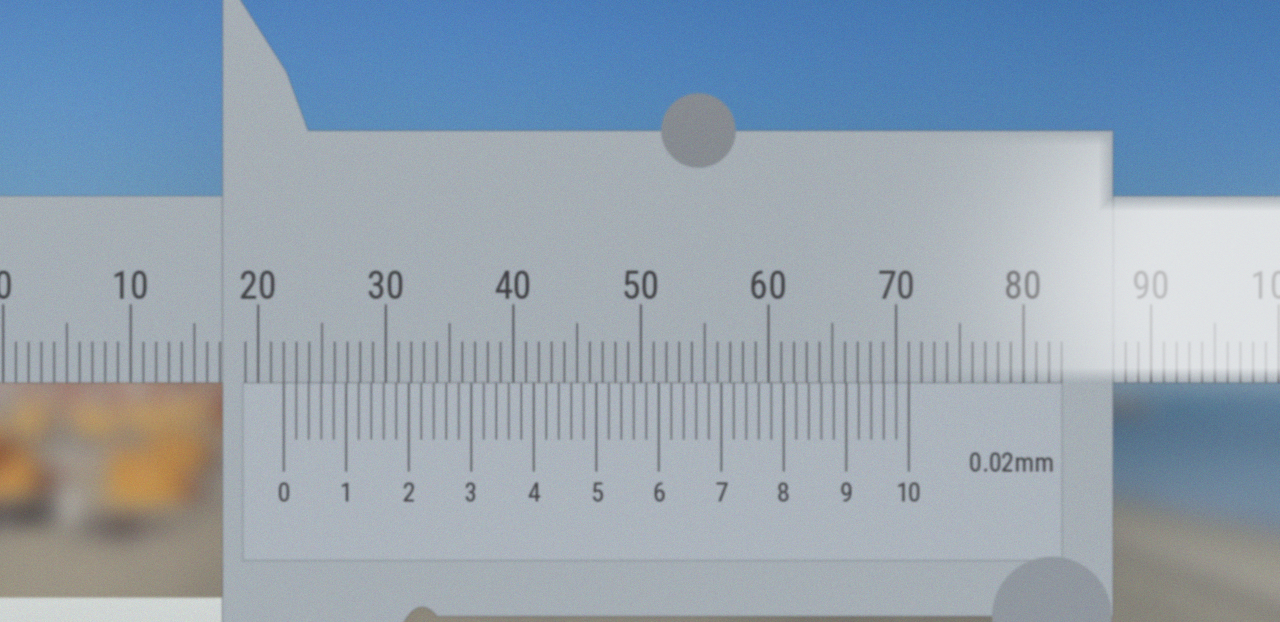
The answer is 22.0 mm
